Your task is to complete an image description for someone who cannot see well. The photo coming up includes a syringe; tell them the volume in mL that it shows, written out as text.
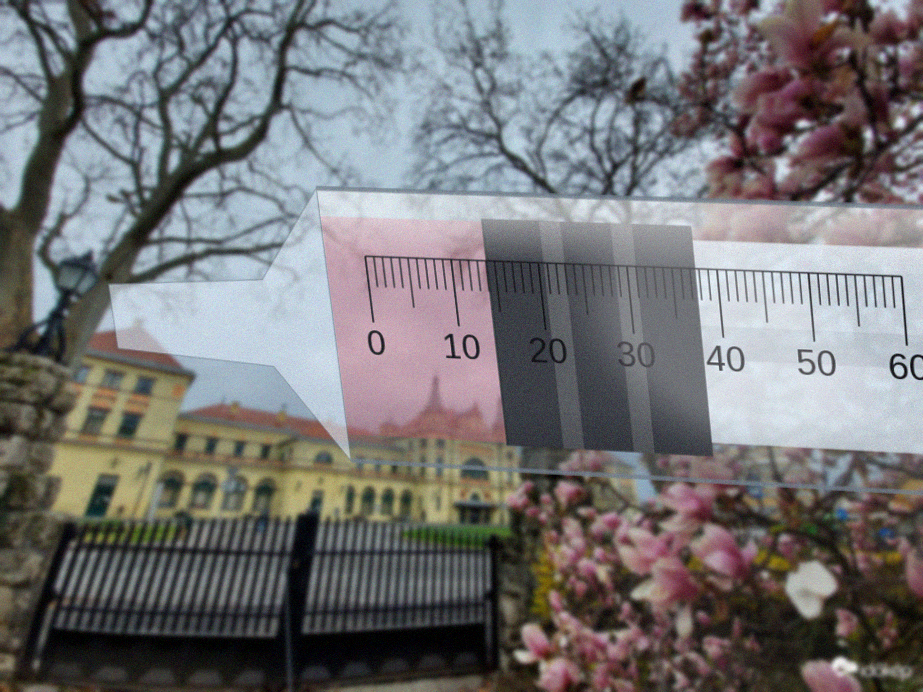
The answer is 14 mL
